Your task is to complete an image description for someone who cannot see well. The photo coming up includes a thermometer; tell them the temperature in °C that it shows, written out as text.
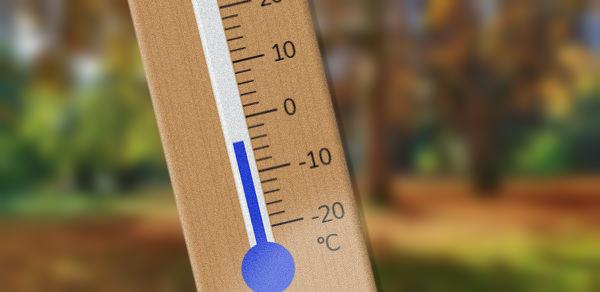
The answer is -4 °C
